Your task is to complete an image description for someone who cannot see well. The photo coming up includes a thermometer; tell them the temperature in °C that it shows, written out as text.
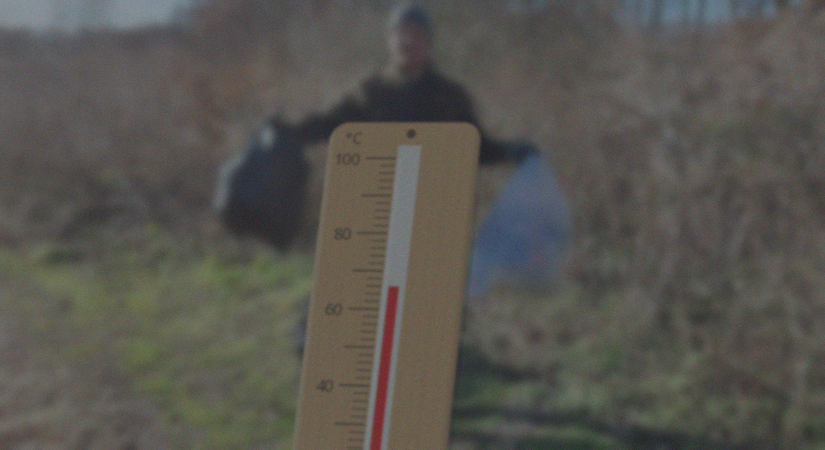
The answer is 66 °C
